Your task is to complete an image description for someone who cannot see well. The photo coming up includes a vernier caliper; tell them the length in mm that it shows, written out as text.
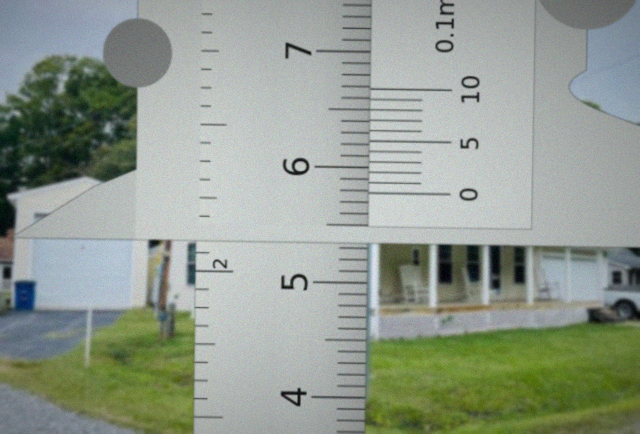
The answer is 57.8 mm
